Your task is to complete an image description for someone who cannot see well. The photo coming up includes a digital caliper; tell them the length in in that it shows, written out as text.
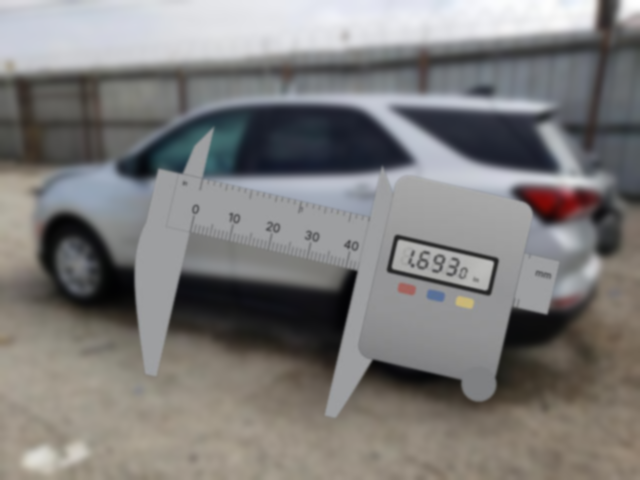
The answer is 1.6930 in
